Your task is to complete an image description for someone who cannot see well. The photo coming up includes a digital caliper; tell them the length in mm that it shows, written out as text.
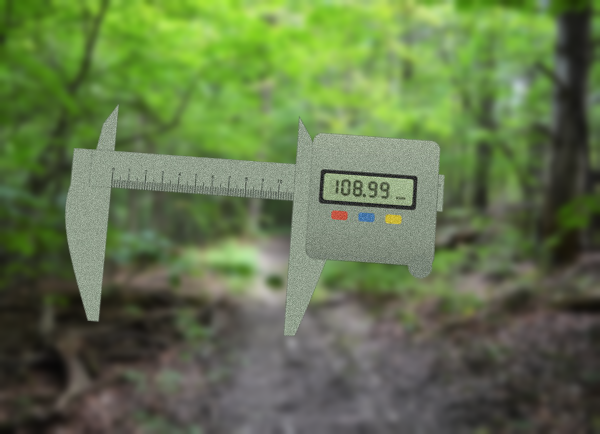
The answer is 108.99 mm
